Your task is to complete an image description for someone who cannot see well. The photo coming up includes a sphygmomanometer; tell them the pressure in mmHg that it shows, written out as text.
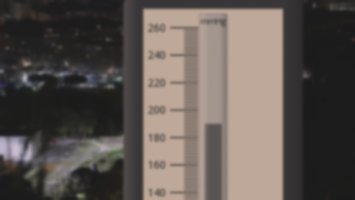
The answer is 190 mmHg
